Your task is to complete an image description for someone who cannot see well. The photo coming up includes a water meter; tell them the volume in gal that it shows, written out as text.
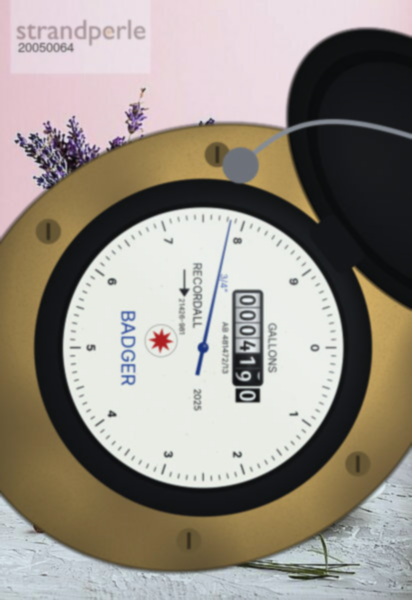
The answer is 4187.8 gal
